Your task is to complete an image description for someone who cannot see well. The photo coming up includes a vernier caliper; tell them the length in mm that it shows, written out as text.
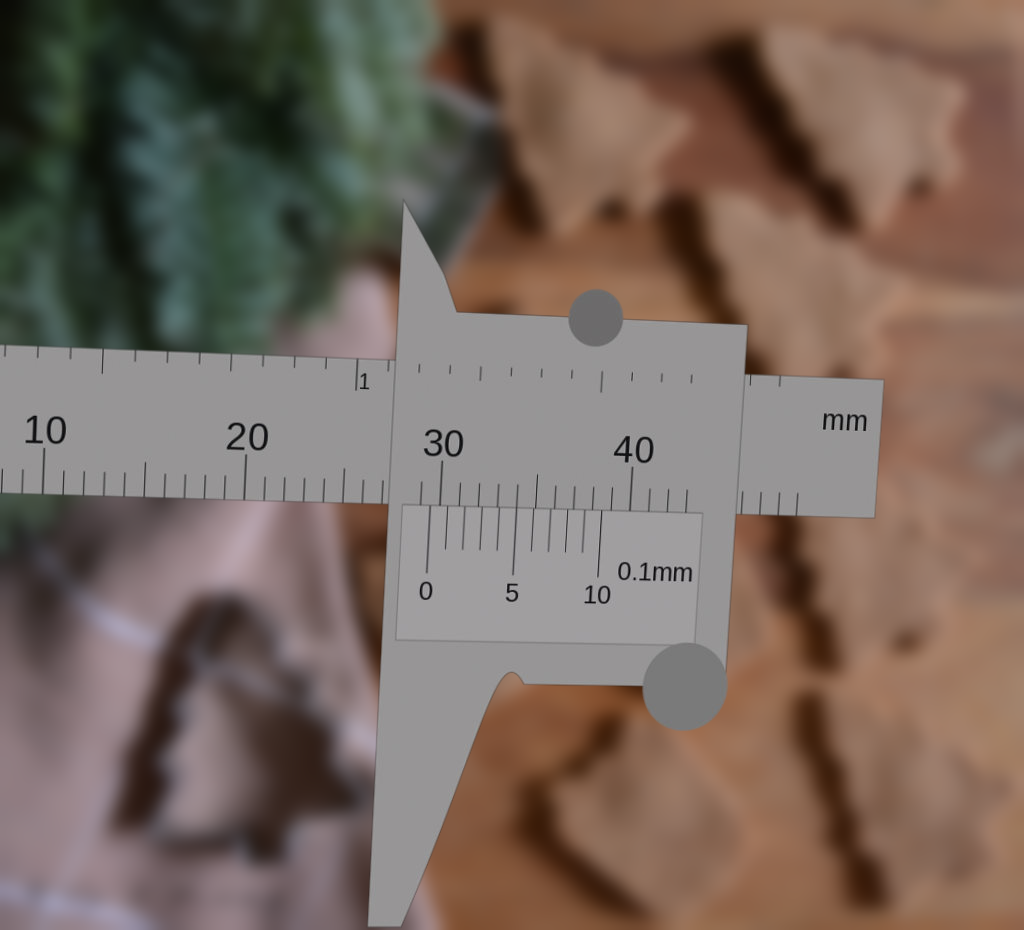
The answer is 29.5 mm
